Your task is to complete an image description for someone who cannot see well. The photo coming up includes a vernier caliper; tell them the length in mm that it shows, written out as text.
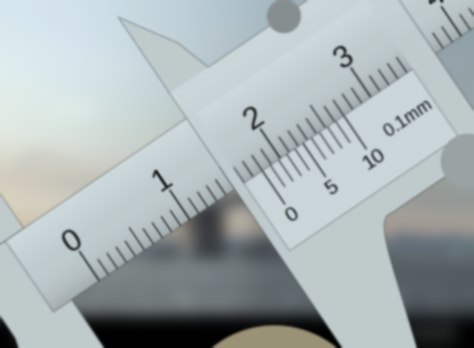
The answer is 18.0 mm
